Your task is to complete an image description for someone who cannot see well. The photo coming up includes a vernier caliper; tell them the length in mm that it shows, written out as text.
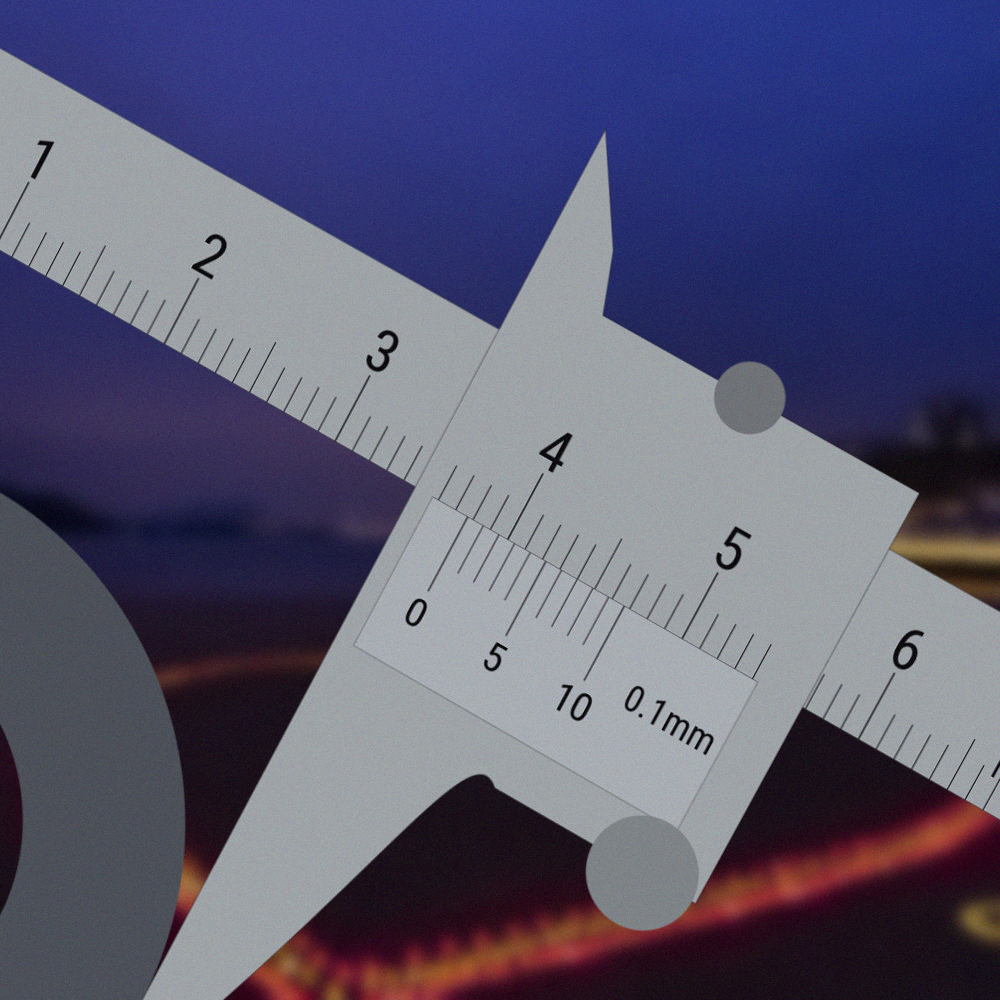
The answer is 37.7 mm
